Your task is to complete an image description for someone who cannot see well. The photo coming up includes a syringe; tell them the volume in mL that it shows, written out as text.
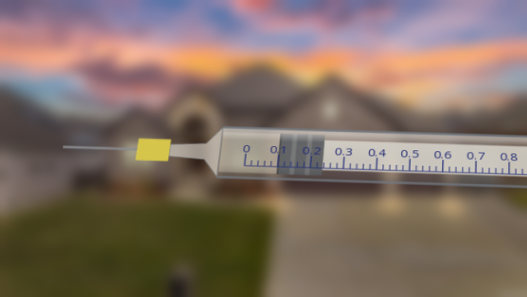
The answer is 0.1 mL
